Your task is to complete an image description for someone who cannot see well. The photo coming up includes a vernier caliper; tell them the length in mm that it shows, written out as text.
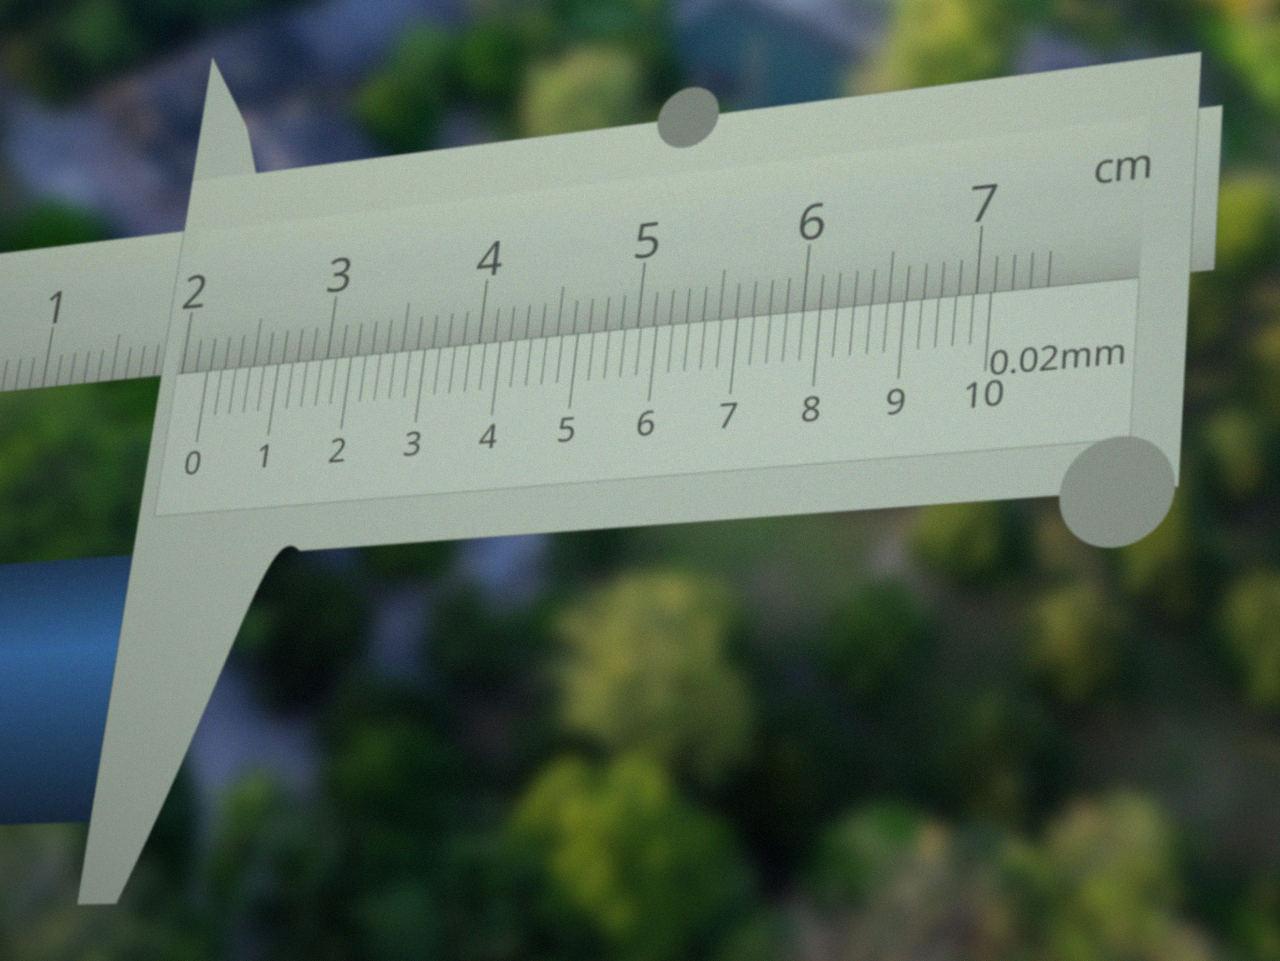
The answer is 21.8 mm
